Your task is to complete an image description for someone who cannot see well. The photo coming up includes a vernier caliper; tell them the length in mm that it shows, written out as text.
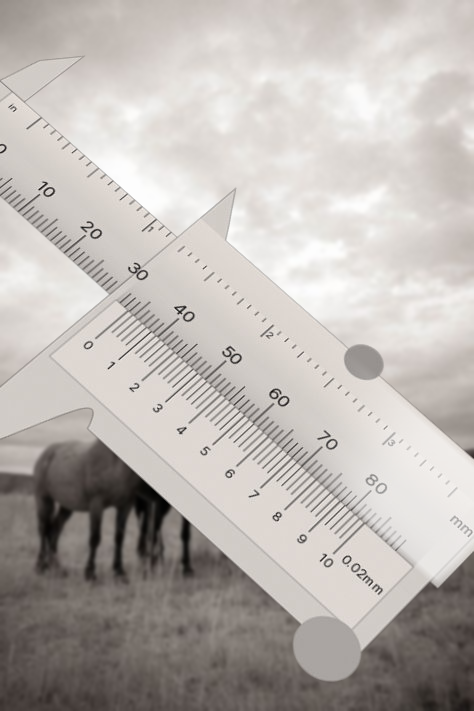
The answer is 33.8 mm
